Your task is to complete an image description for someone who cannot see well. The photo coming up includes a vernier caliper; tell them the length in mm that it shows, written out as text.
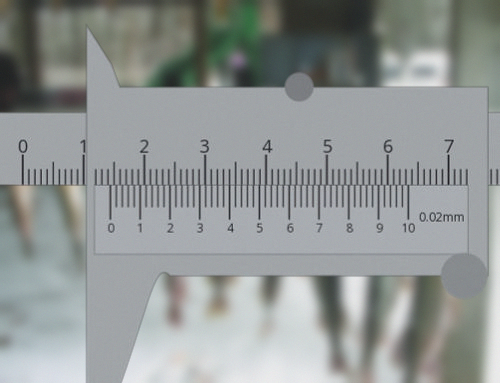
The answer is 14.4 mm
